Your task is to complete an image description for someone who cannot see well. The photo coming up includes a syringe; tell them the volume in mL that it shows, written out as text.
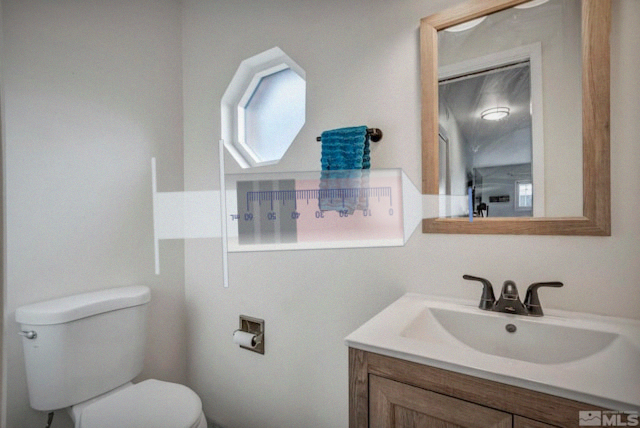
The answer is 40 mL
